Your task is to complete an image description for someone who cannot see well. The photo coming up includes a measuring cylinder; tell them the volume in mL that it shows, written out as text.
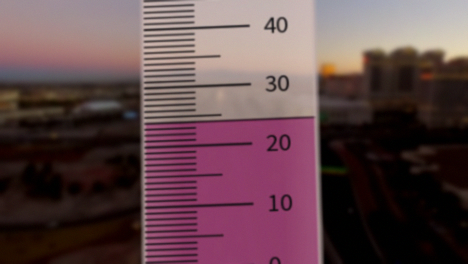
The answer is 24 mL
